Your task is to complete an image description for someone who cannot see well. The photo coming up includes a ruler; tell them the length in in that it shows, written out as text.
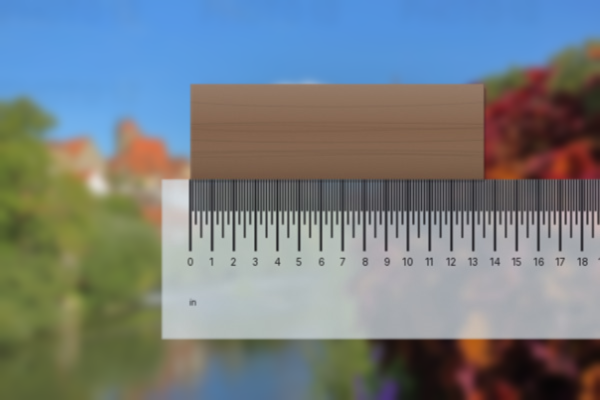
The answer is 13.5 in
